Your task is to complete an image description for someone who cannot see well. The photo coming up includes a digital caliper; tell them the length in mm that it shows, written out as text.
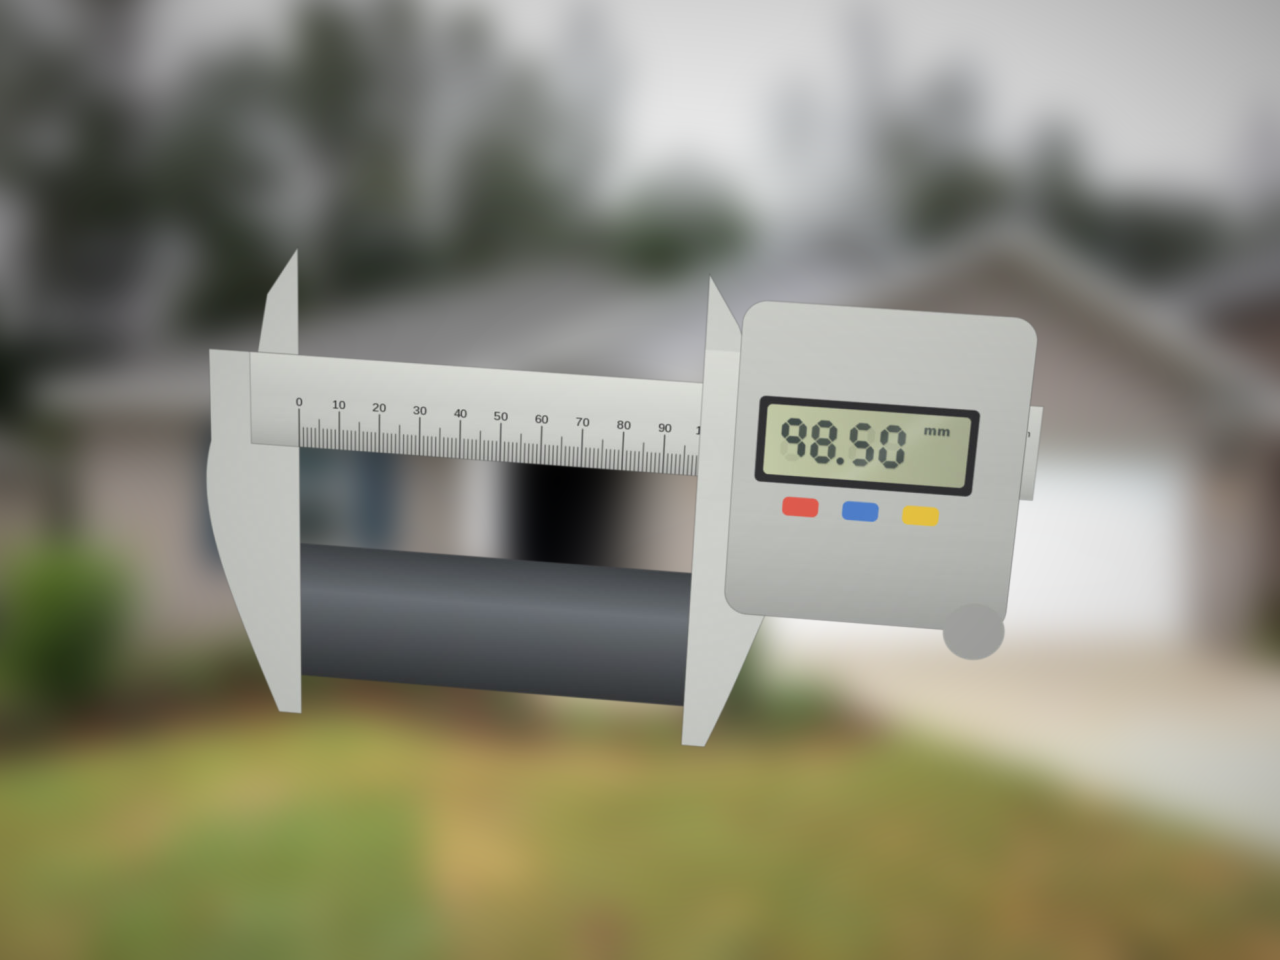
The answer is 98.50 mm
